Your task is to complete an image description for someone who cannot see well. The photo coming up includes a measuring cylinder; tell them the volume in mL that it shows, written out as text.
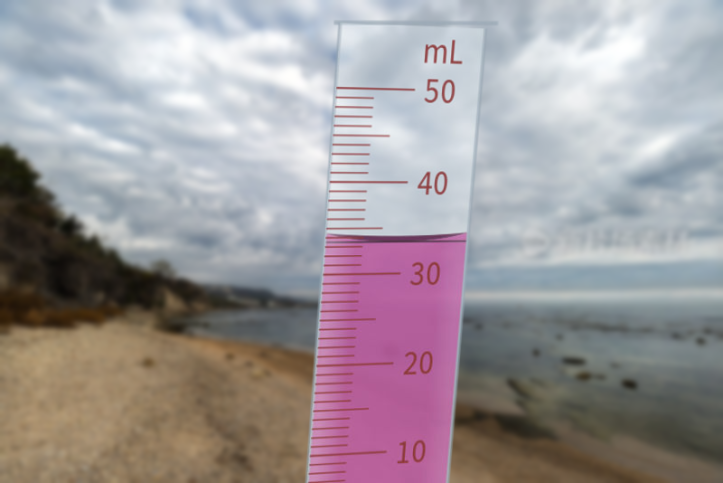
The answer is 33.5 mL
